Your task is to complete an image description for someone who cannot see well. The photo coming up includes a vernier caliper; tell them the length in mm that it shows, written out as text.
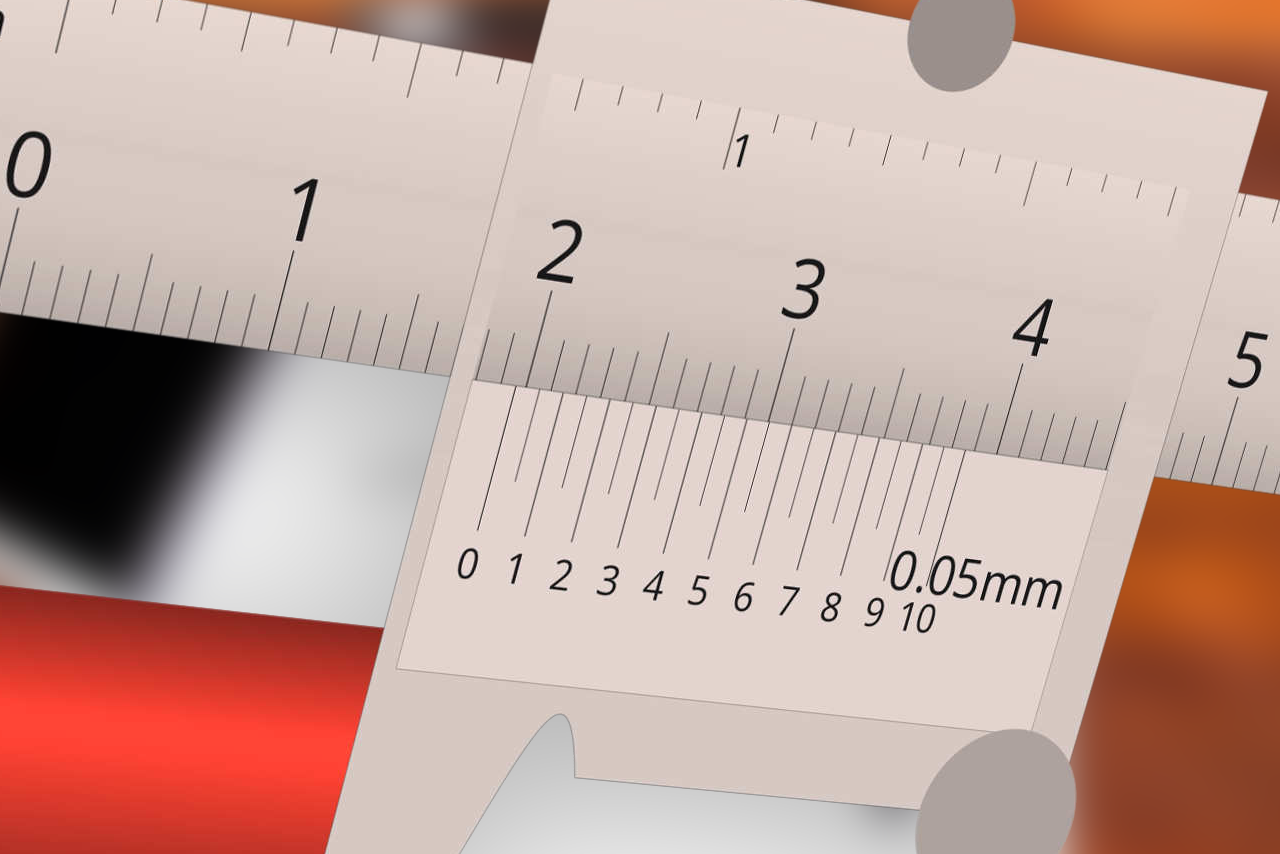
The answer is 19.6 mm
